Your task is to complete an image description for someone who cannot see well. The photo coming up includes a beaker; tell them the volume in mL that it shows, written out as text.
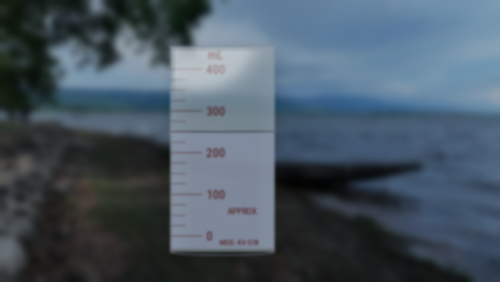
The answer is 250 mL
